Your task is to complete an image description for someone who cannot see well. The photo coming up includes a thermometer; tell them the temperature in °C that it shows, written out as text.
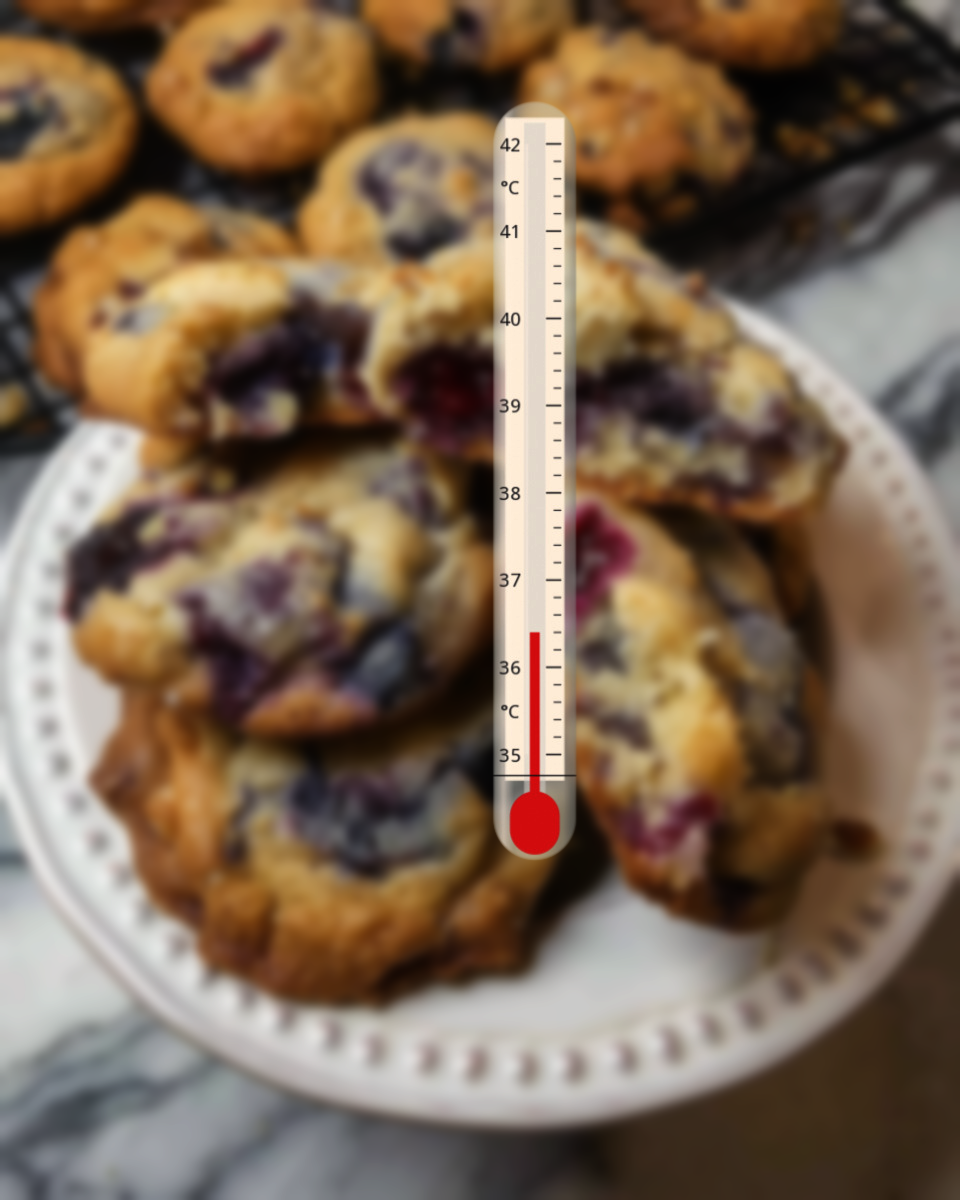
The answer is 36.4 °C
